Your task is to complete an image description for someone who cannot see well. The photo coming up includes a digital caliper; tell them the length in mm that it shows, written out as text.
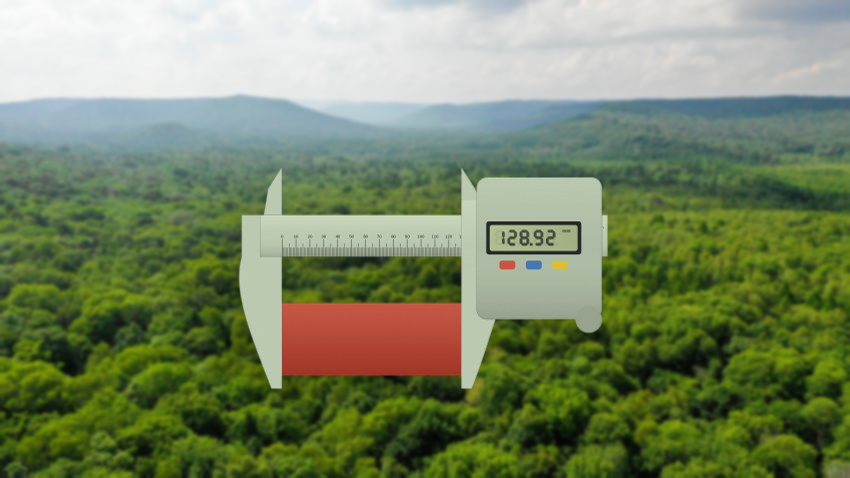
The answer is 128.92 mm
